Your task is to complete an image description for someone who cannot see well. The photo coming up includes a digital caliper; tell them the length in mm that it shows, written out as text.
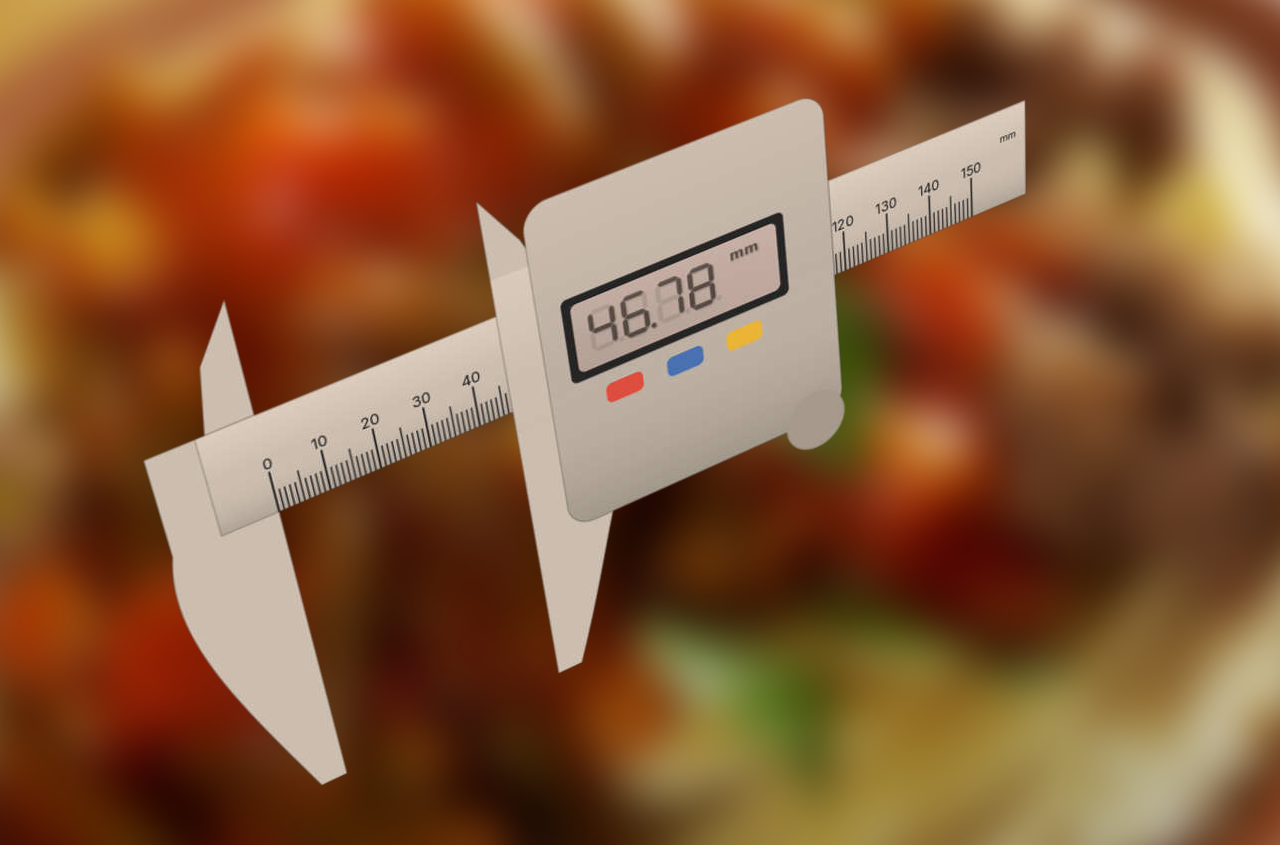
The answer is 46.78 mm
